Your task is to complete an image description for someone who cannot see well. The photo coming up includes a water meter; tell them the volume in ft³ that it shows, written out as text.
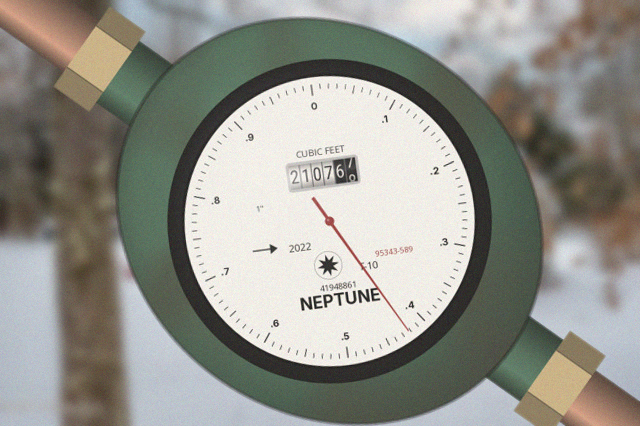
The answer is 210767.42 ft³
